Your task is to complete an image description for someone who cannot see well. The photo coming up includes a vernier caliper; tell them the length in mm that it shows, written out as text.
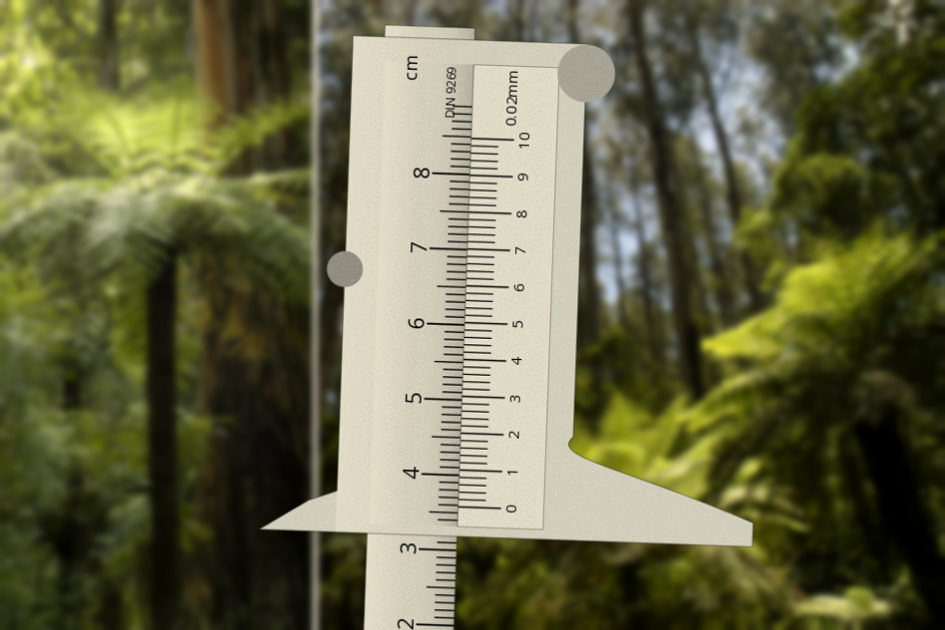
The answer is 35.8 mm
